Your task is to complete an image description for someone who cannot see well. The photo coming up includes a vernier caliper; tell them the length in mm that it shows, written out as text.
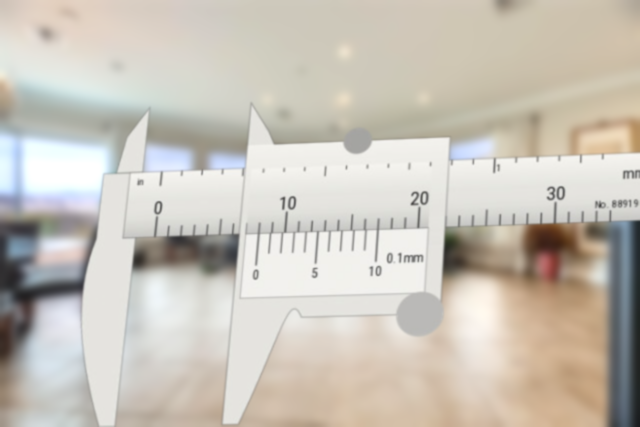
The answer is 8.0 mm
